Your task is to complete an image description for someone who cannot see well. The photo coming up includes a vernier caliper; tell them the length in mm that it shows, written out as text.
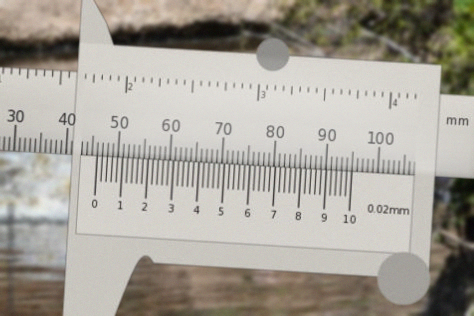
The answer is 46.0 mm
